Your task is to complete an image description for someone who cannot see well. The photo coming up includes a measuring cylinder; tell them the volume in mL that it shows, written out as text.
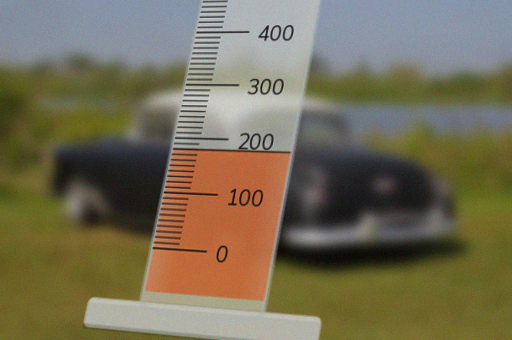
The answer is 180 mL
